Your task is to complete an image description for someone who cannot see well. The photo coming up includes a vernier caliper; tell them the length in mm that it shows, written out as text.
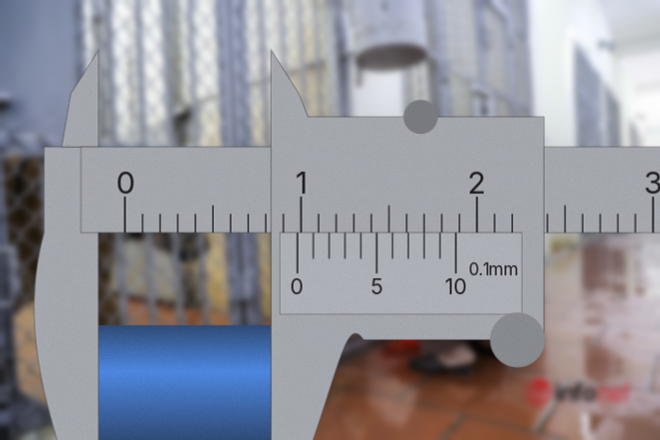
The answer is 9.8 mm
